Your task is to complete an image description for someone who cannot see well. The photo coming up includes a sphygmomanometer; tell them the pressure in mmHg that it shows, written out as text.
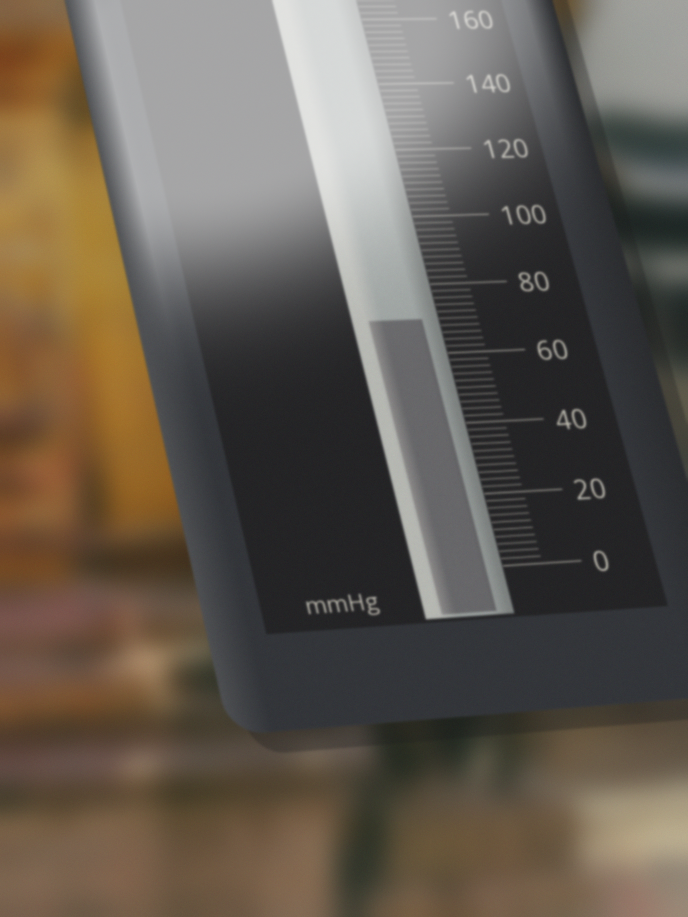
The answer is 70 mmHg
